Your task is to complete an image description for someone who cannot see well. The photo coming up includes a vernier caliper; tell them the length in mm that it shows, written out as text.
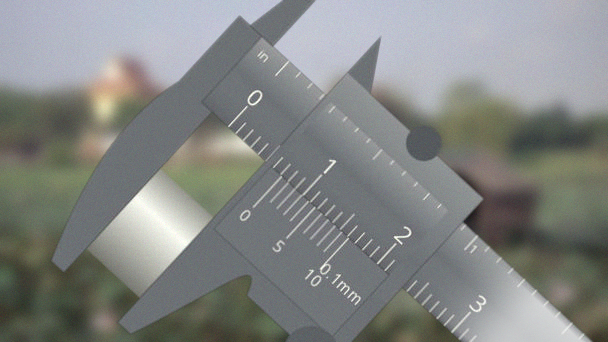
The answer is 7.2 mm
